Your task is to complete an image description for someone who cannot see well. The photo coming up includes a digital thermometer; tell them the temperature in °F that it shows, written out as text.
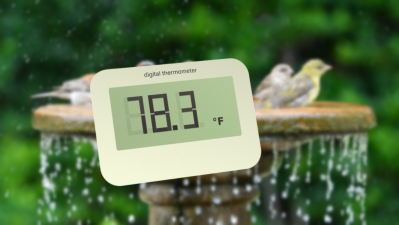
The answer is 78.3 °F
